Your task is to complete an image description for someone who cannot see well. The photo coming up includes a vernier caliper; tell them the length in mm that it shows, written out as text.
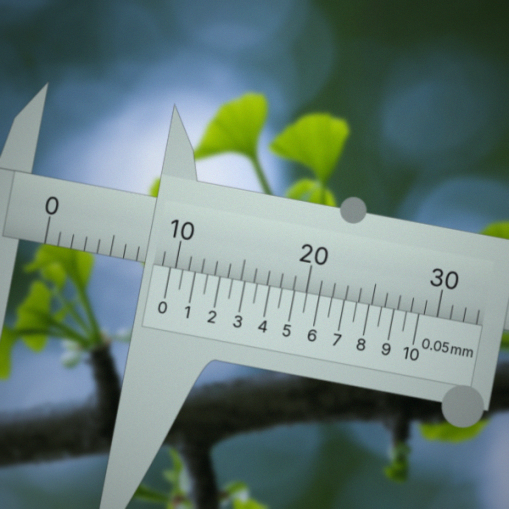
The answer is 9.6 mm
